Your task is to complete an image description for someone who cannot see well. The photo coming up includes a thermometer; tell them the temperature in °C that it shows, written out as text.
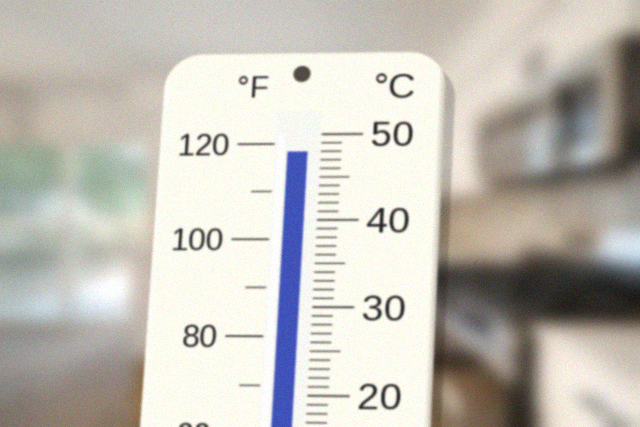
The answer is 48 °C
